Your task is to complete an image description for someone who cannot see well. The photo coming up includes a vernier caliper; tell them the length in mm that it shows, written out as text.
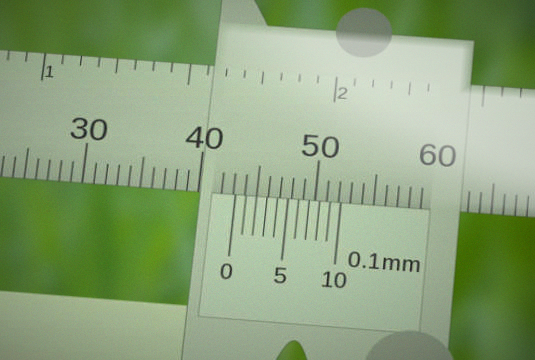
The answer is 43.2 mm
